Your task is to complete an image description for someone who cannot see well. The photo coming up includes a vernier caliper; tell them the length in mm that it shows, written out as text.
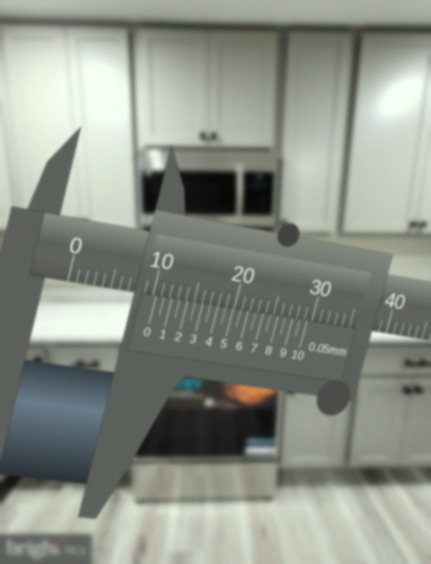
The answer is 10.4 mm
